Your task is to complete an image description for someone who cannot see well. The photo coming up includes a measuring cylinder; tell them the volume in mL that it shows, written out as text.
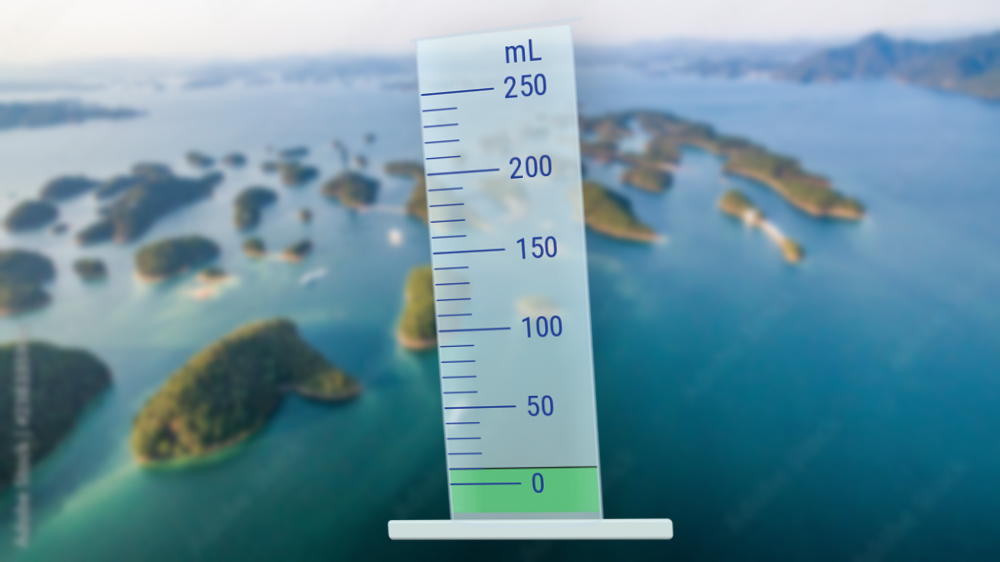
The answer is 10 mL
